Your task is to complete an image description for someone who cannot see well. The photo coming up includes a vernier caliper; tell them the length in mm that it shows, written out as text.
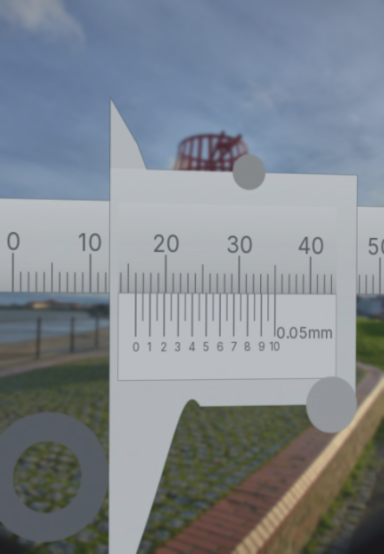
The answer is 16.0 mm
